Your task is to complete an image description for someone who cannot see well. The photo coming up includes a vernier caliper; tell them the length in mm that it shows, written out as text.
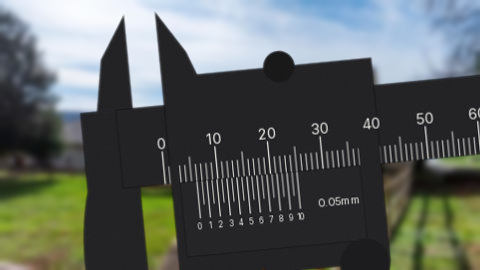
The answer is 6.0 mm
